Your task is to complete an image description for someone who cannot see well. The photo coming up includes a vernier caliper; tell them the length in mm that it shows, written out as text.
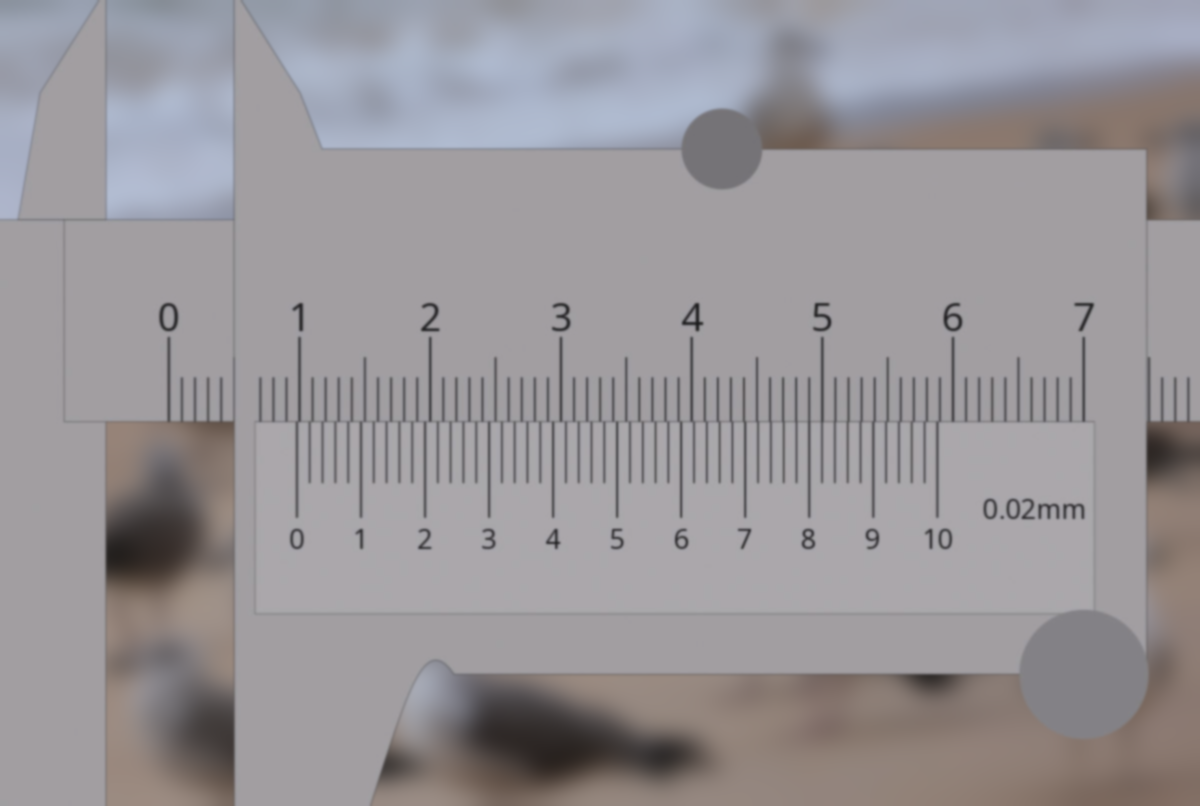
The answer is 9.8 mm
